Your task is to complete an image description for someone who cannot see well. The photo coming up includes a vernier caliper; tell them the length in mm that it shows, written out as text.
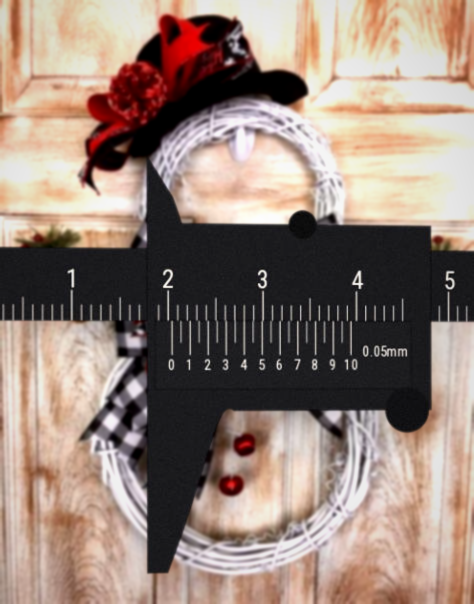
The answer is 20.4 mm
